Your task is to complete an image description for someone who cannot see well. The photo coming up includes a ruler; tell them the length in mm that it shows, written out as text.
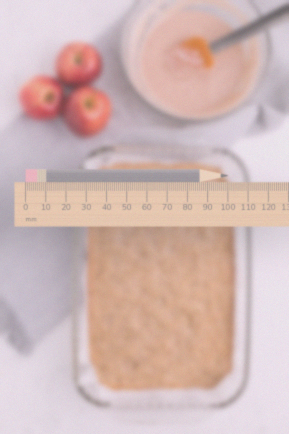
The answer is 100 mm
